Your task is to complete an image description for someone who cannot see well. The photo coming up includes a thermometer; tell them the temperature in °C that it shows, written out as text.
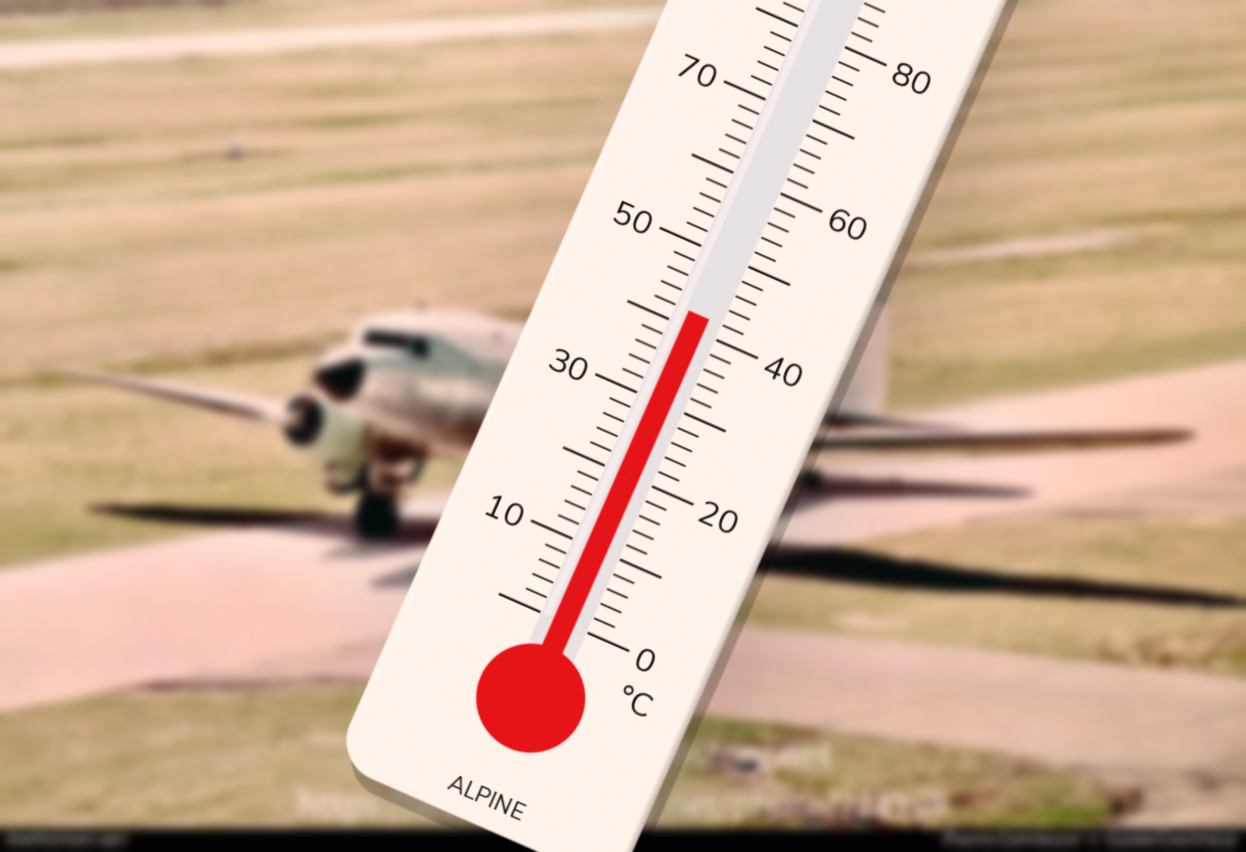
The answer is 42 °C
